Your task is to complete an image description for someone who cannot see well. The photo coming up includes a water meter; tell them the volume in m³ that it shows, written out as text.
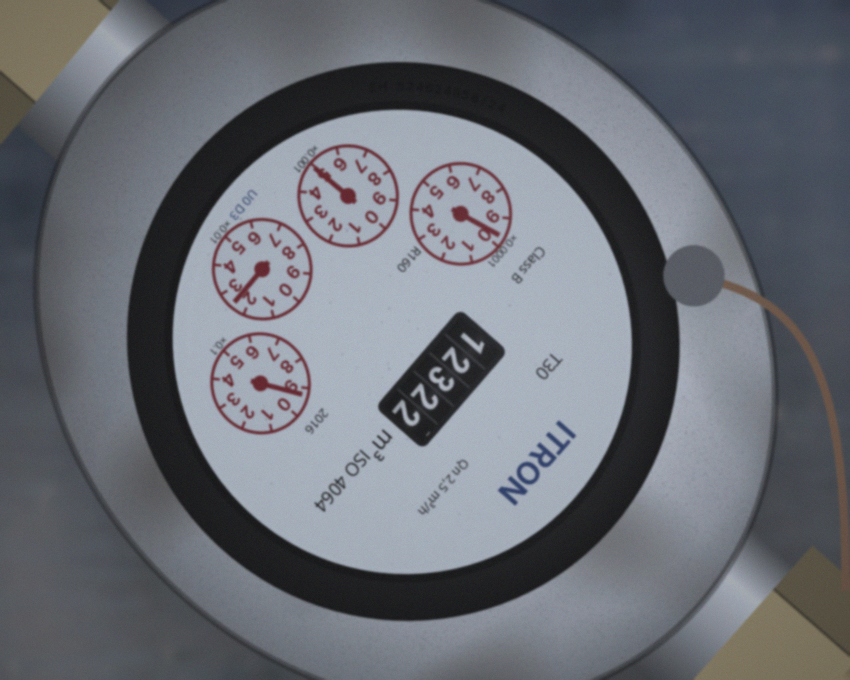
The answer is 12321.9249 m³
